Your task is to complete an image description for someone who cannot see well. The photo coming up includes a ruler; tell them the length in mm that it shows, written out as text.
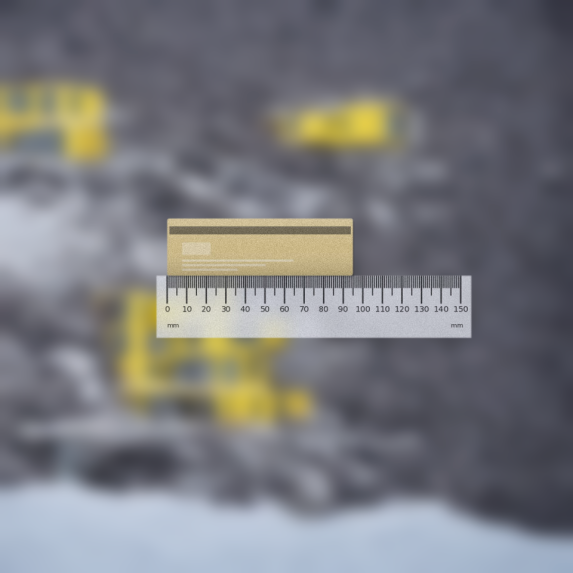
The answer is 95 mm
